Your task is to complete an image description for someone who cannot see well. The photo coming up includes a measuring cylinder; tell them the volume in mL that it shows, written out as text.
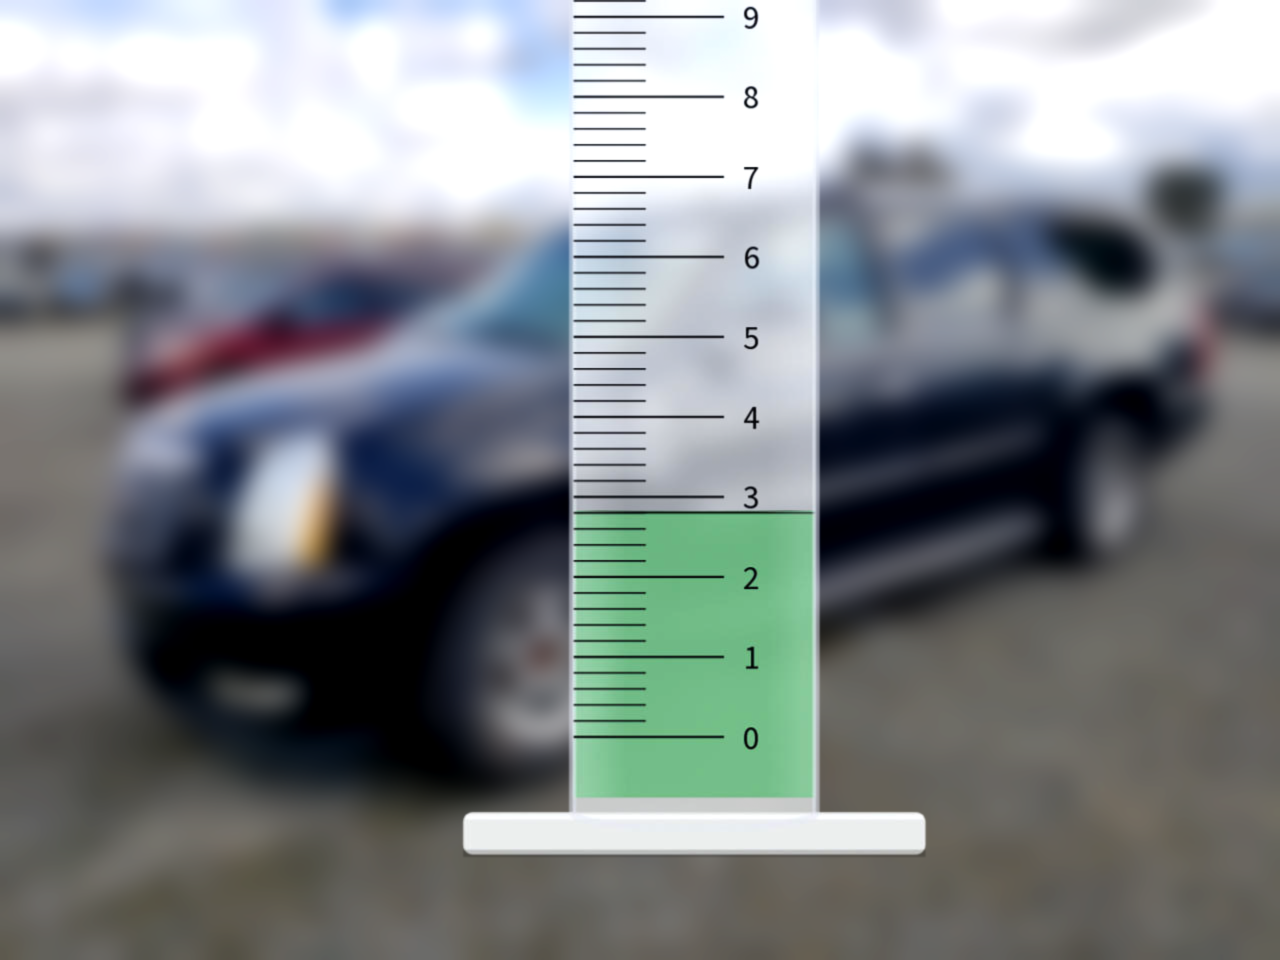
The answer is 2.8 mL
